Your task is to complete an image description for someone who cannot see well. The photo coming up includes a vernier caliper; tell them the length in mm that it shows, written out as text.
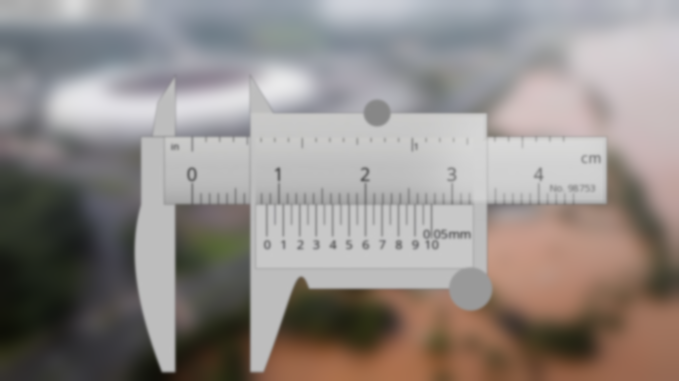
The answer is 8.6 mm
